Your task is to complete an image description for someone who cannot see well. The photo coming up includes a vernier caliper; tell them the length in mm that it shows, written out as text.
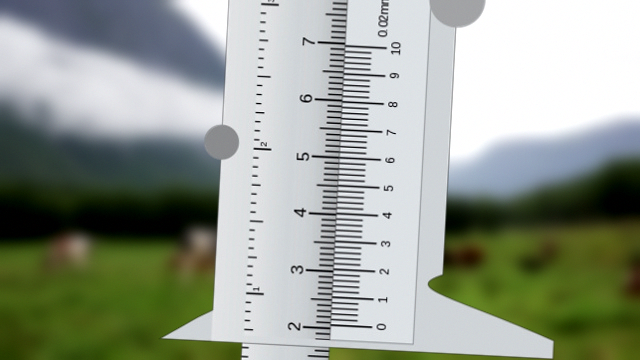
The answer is 20.6 mm
